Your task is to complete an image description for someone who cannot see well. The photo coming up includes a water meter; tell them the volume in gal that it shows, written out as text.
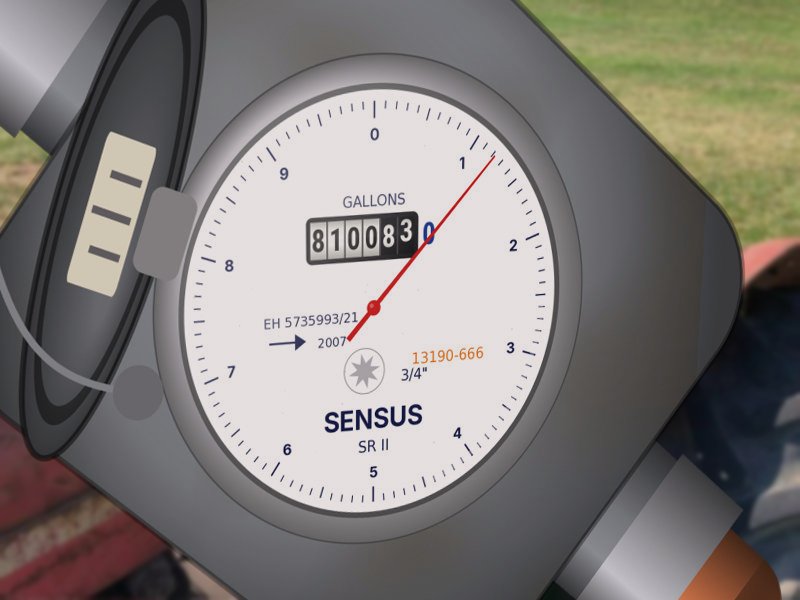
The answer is 8100831.2 gal
